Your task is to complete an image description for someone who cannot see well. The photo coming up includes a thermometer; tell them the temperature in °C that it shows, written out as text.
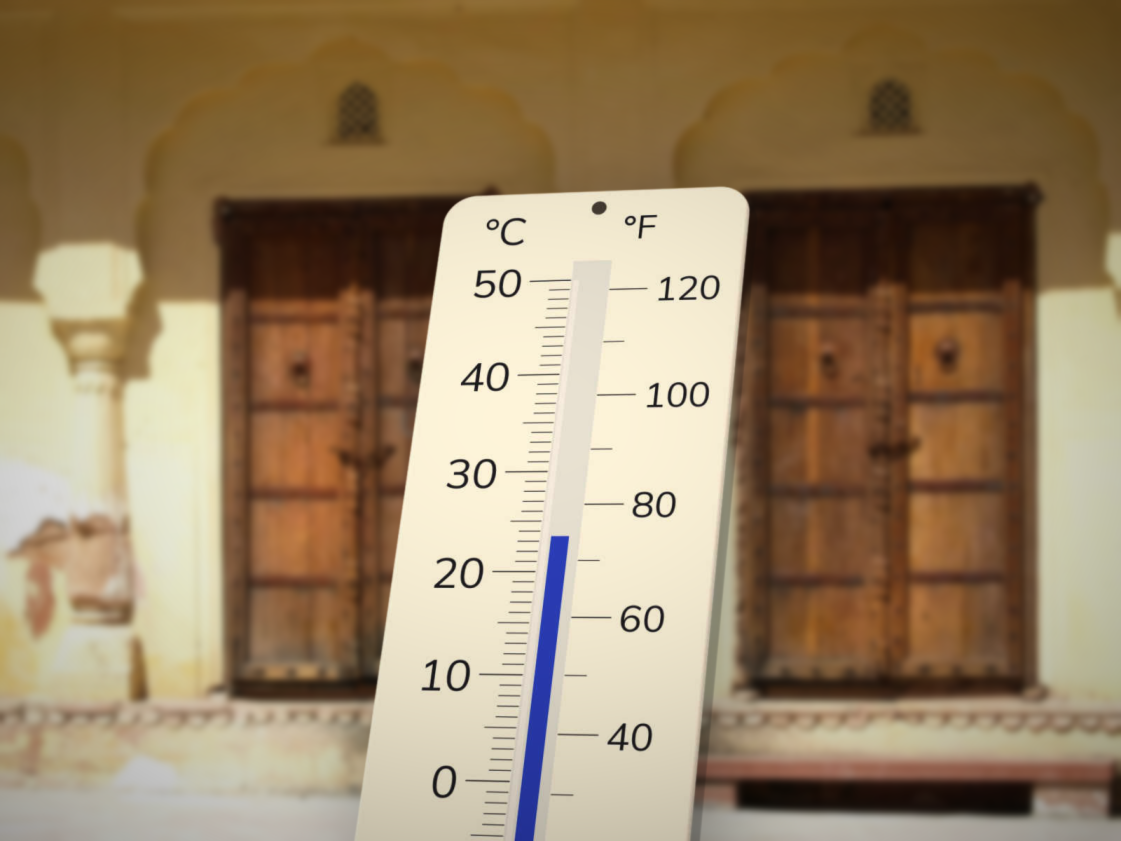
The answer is 23.5 °C
